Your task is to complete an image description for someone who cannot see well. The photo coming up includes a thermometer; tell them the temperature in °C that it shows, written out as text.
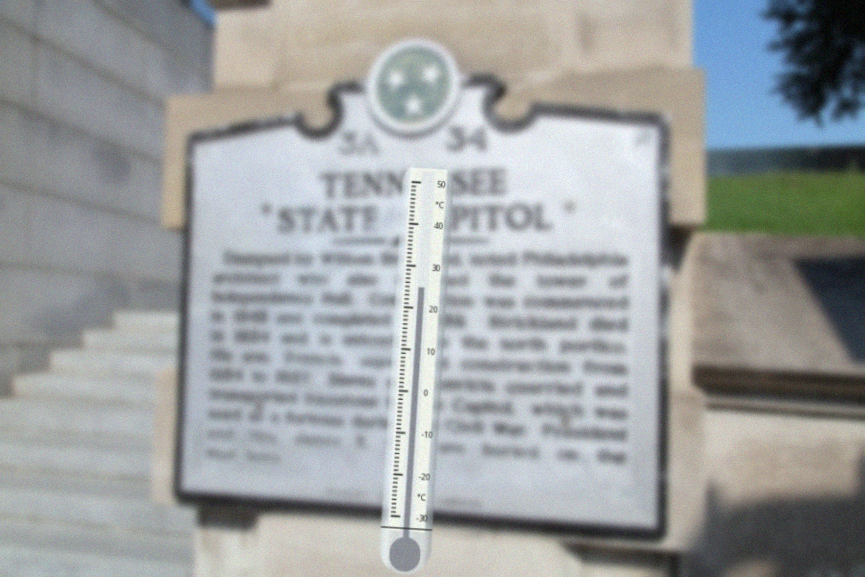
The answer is 25 °C
